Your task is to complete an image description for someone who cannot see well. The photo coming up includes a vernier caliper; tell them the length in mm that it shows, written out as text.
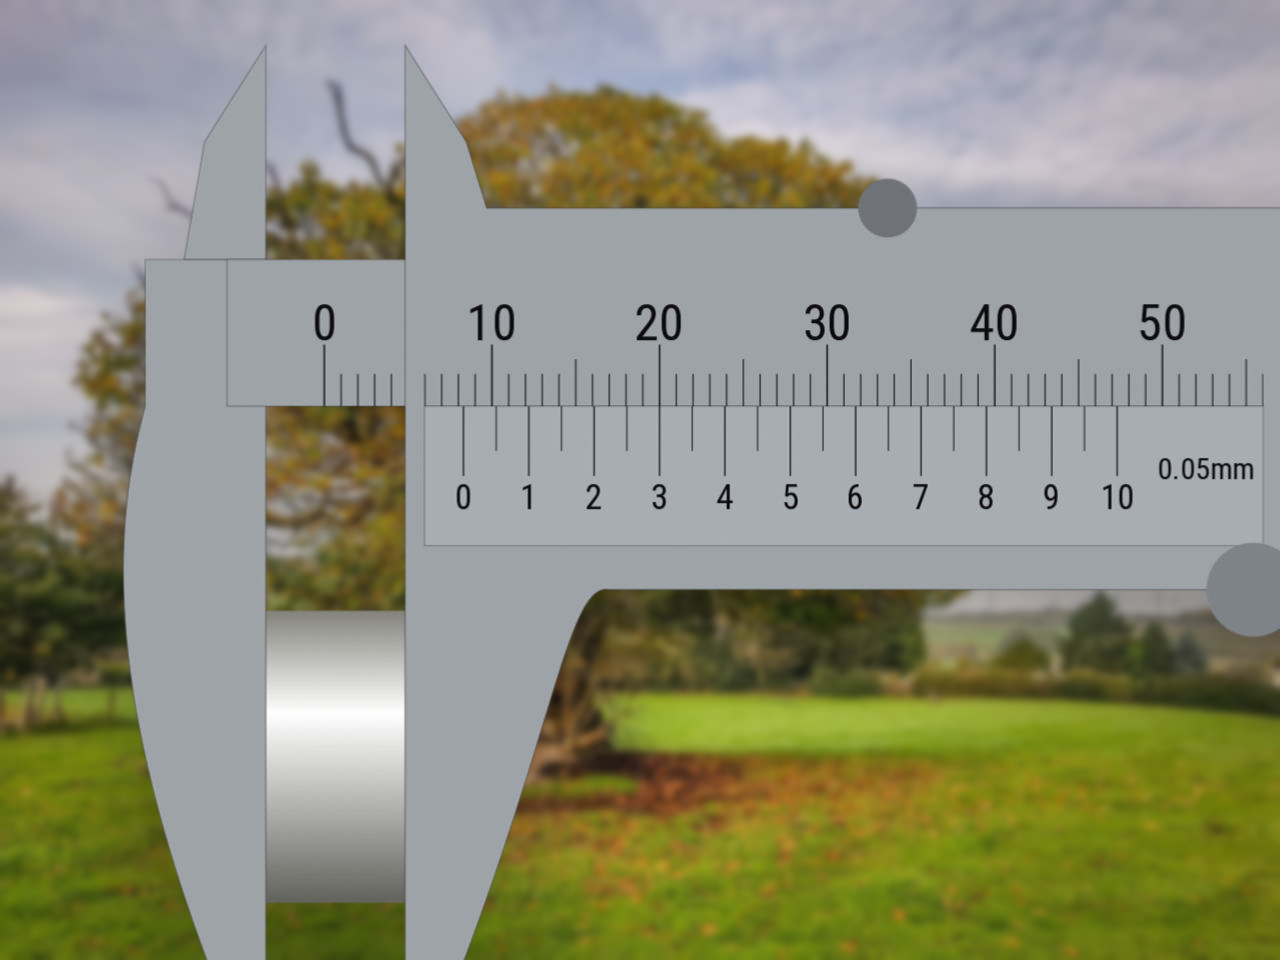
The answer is 8.3 mm
